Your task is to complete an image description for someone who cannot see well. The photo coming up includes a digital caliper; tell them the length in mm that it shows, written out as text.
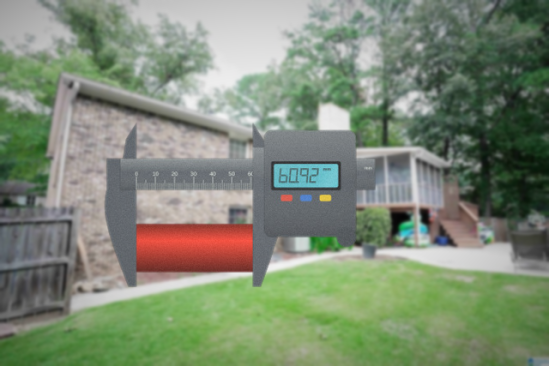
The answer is 60.92 mm
